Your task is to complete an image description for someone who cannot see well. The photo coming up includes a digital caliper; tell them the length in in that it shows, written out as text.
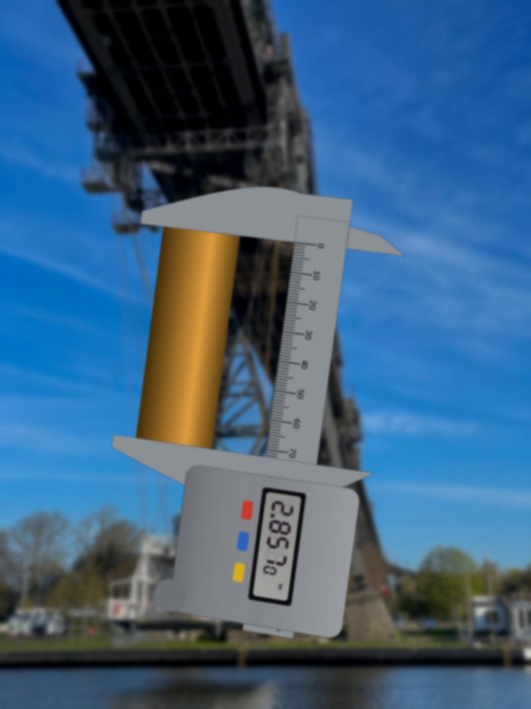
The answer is 2.8570 in
